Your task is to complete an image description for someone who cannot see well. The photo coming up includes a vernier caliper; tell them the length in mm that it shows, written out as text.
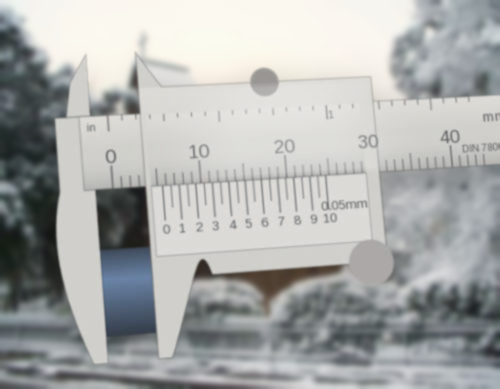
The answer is 5.6 mm
